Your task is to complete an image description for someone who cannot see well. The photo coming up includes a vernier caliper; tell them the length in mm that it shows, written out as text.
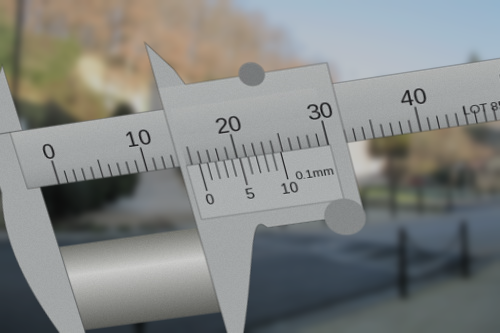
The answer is 15.8 mm
